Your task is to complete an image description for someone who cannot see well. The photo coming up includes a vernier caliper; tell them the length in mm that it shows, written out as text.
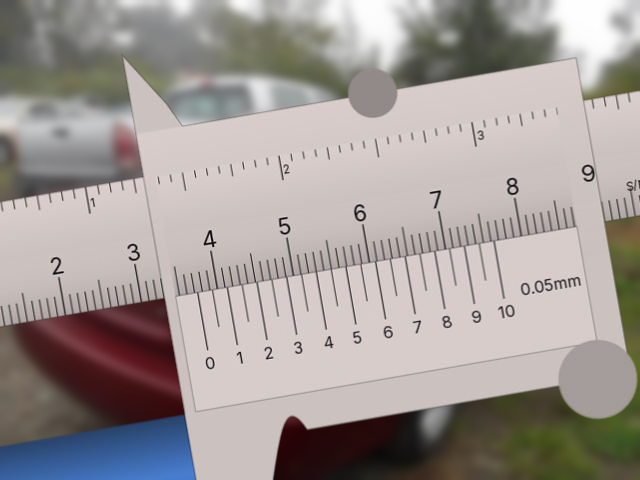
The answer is 37.4 mm
